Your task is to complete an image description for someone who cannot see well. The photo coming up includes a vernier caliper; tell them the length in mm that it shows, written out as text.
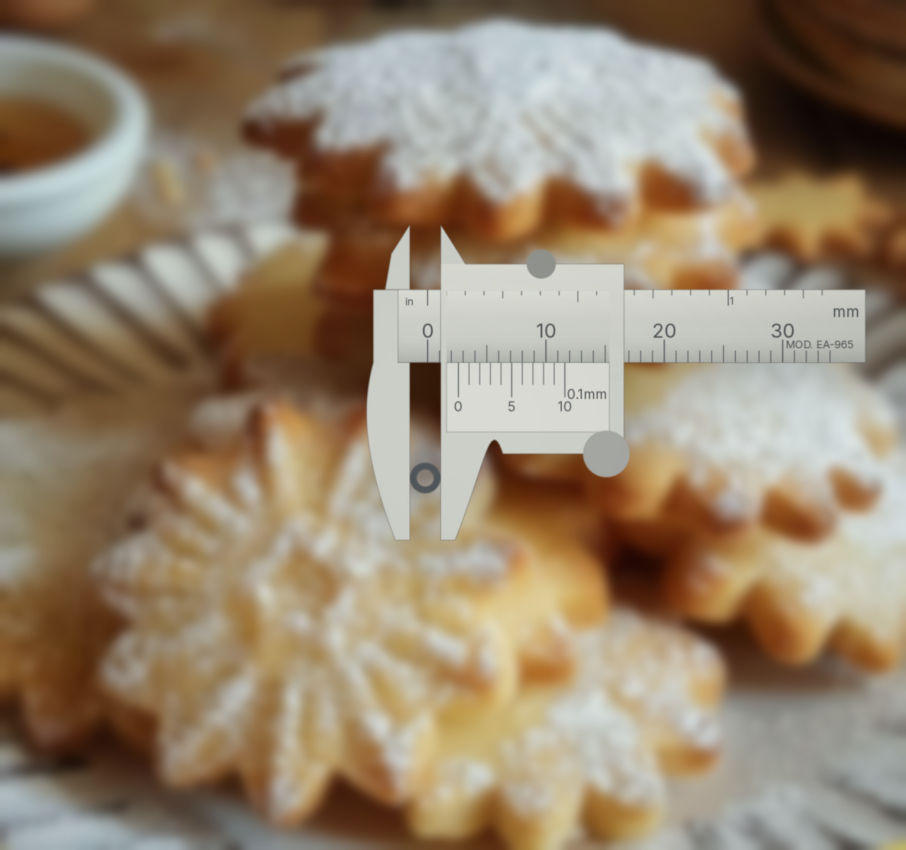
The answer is 2.6 mm
